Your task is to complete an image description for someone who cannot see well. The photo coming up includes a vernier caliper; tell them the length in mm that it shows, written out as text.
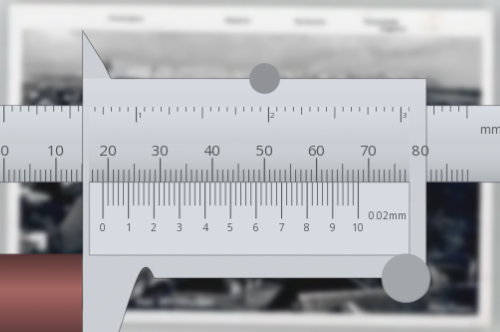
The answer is 19.0 mm
